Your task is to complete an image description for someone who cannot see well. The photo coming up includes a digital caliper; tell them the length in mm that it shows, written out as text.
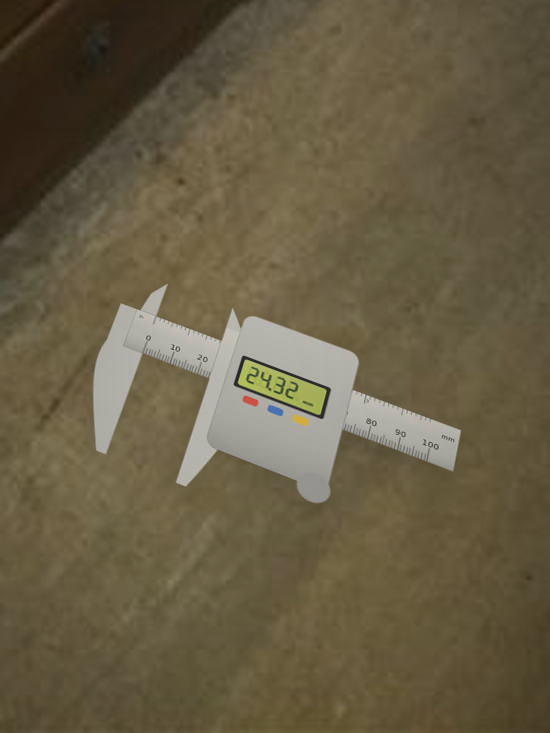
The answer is 24.32 mm
